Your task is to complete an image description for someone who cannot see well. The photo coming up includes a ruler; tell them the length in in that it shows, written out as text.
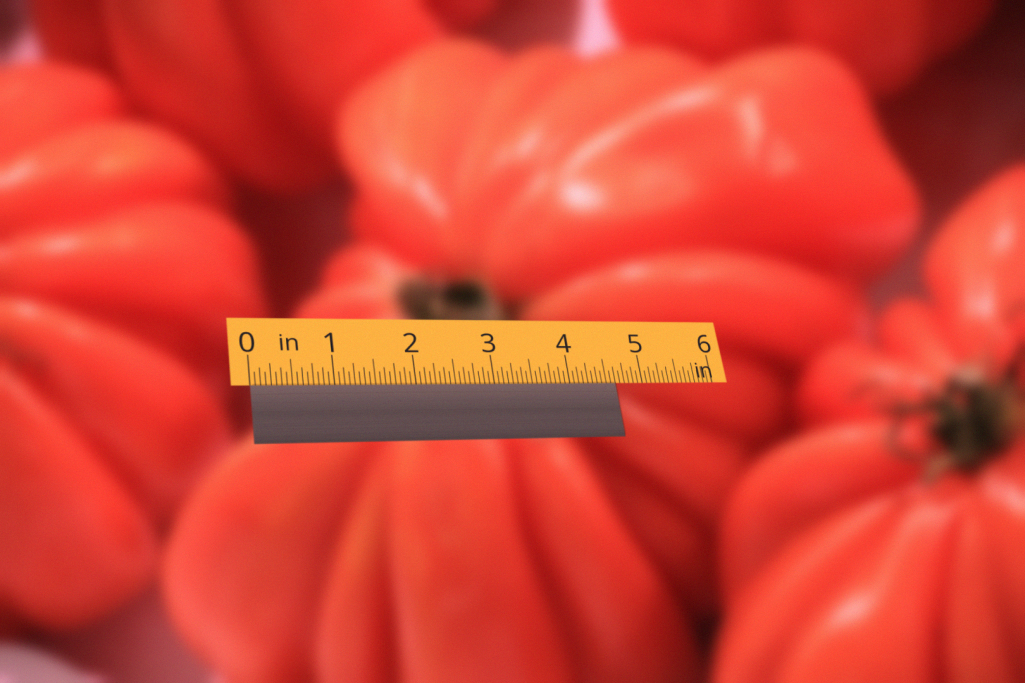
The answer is 4.625 in
